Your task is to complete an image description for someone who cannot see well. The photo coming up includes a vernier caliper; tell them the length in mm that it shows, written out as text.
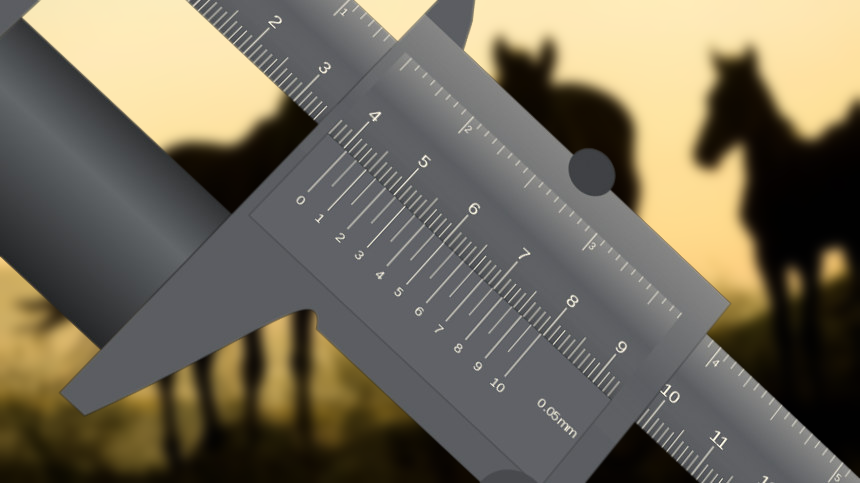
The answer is 40.6 mm
